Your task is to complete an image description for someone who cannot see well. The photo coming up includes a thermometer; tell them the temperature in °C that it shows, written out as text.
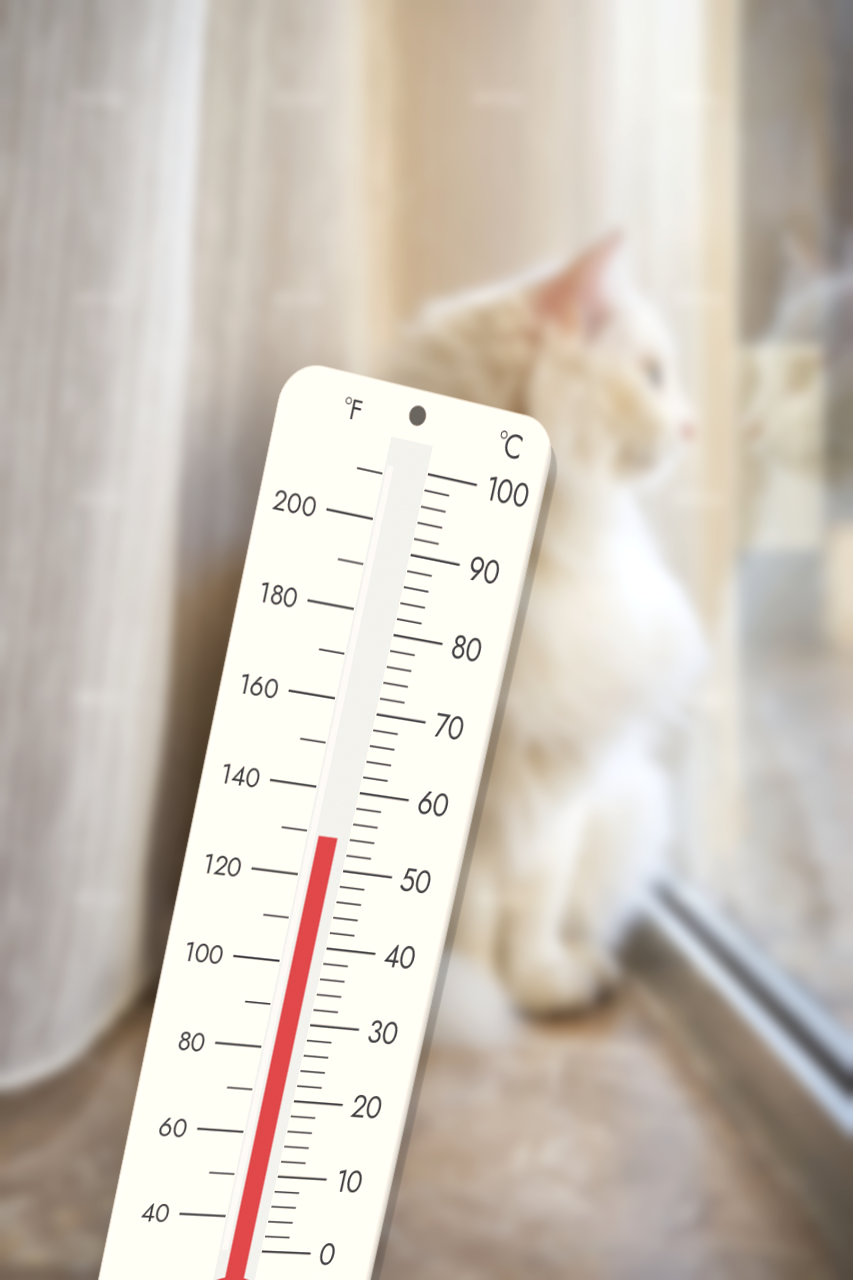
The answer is 54 °C
